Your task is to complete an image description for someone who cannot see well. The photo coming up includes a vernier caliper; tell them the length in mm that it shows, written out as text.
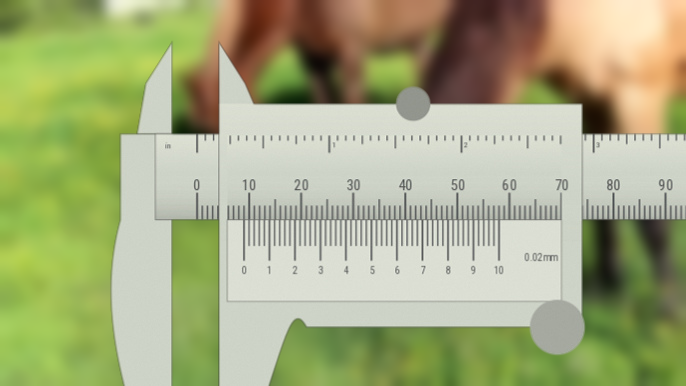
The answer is 9.0 mm
